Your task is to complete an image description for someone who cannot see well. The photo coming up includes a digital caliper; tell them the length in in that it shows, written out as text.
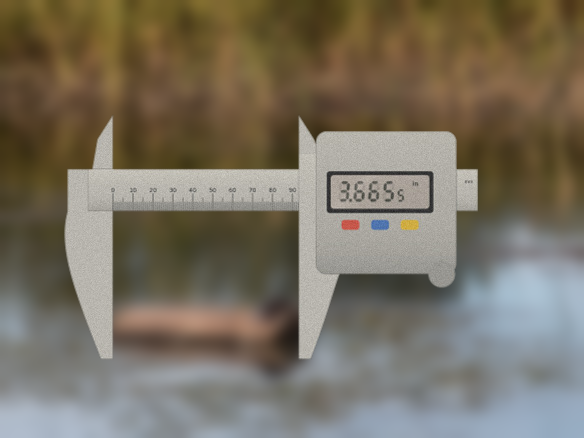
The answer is 3.6655 in
